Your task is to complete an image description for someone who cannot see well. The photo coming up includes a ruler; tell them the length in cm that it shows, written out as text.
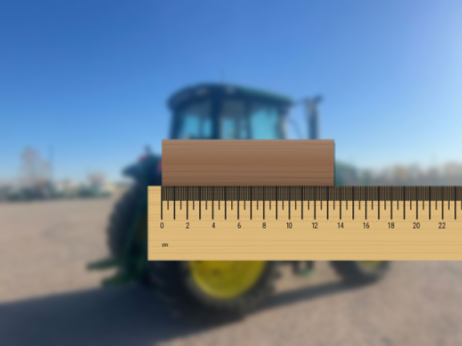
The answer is 13.5 cm
